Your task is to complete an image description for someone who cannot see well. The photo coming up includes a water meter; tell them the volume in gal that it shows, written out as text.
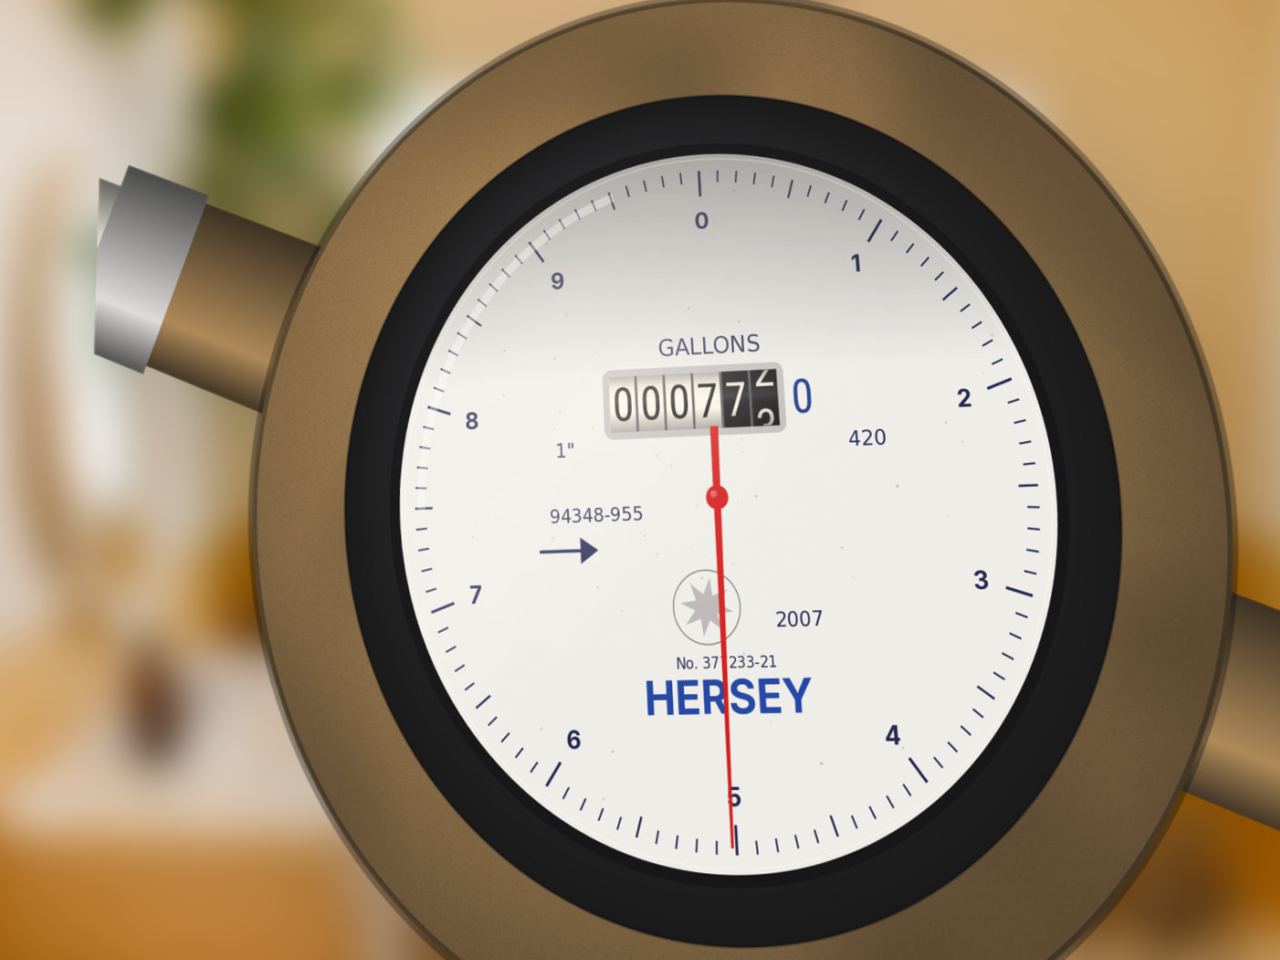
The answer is 7725.0 gal
